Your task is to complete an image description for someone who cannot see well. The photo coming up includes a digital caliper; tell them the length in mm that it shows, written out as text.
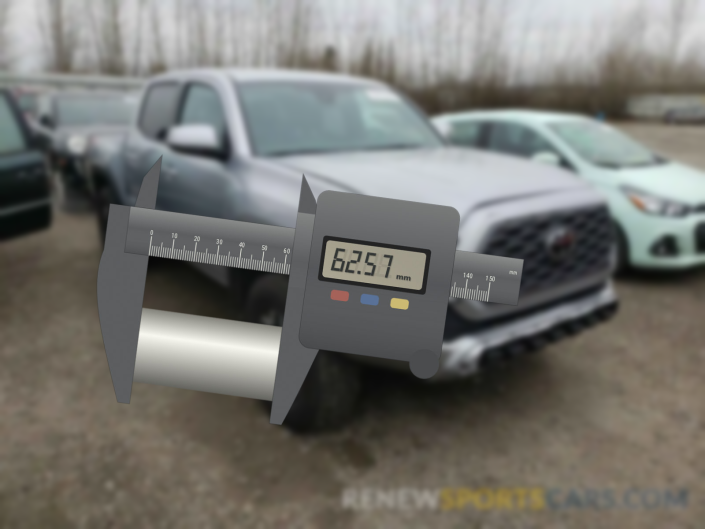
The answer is 62.57 mm
